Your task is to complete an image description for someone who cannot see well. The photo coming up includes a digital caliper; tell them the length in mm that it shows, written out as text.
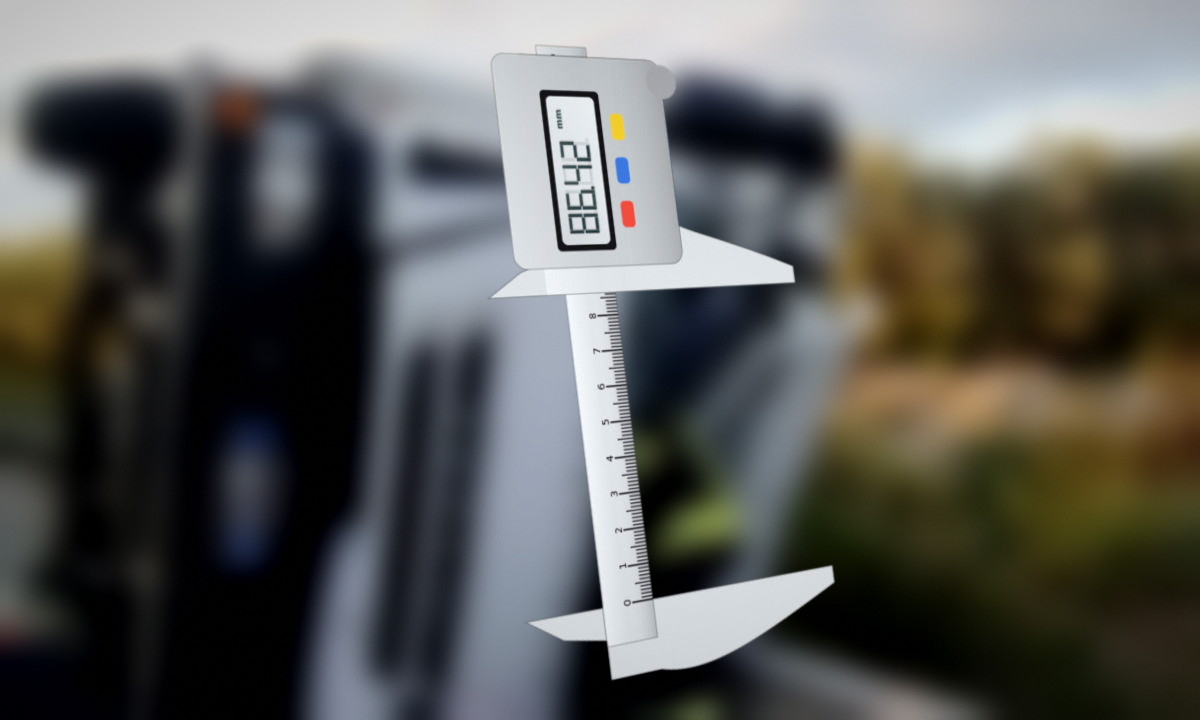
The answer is 86.42 mm
